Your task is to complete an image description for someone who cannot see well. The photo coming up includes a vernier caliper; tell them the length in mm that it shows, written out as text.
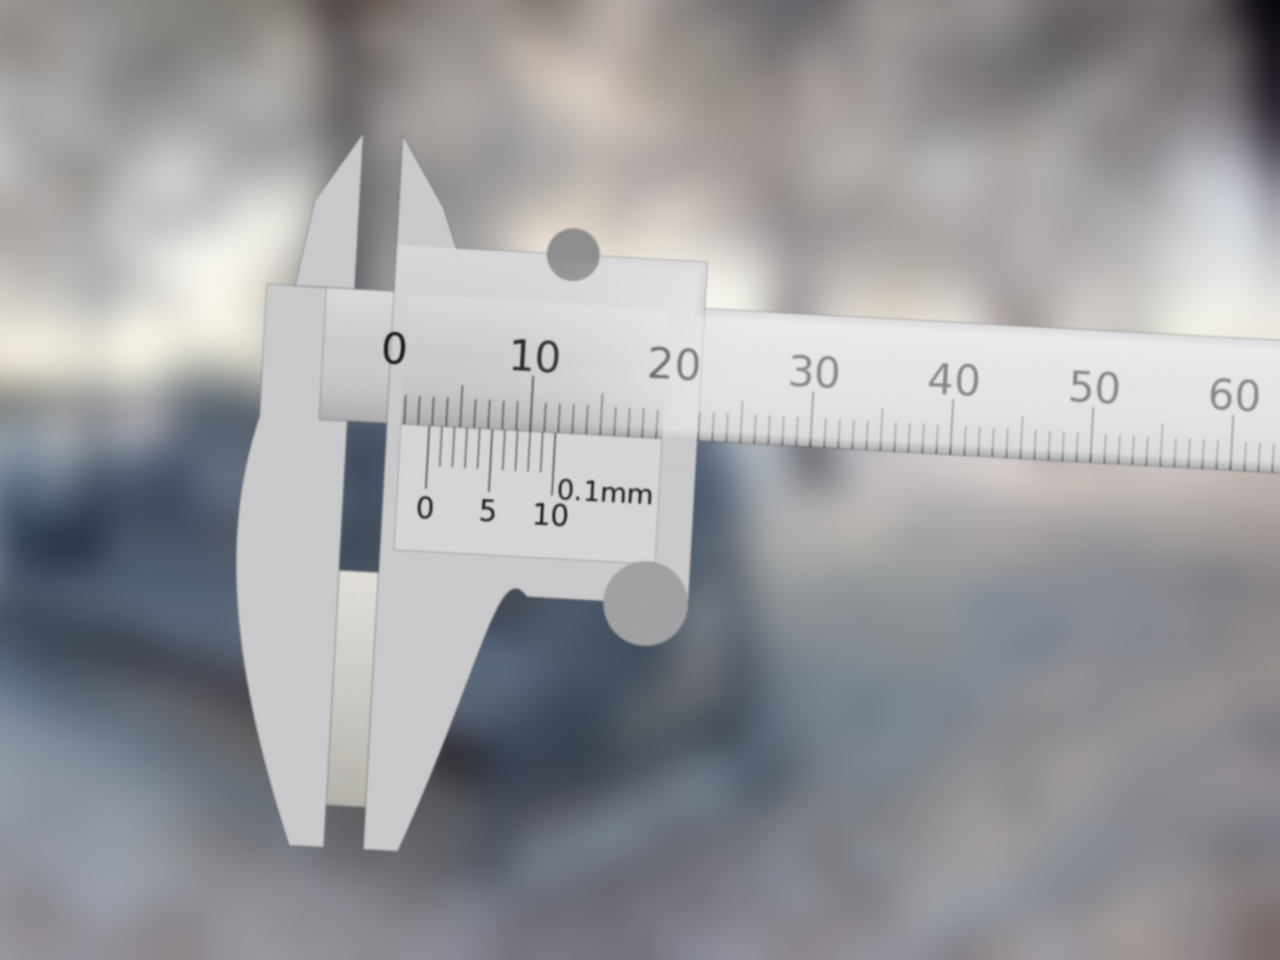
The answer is 2.8 mm
